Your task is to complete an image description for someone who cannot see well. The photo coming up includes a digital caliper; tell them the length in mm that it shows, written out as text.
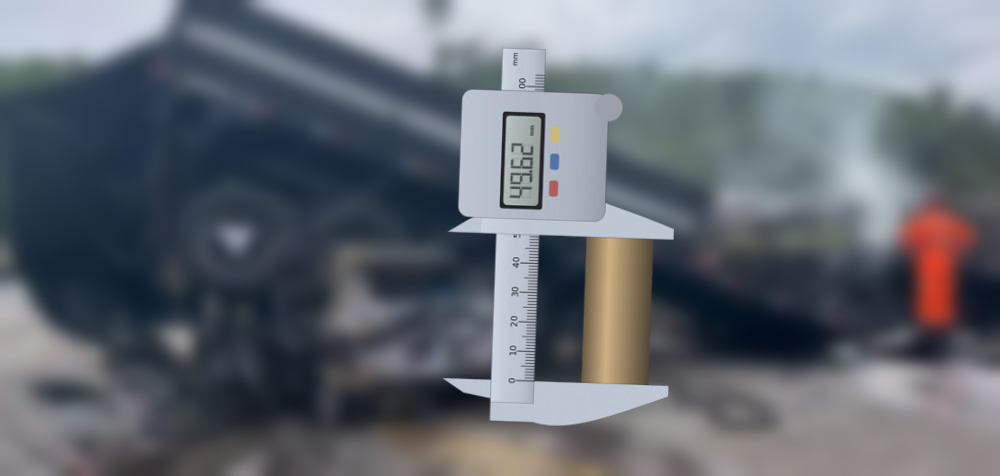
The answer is 49.62 mm
